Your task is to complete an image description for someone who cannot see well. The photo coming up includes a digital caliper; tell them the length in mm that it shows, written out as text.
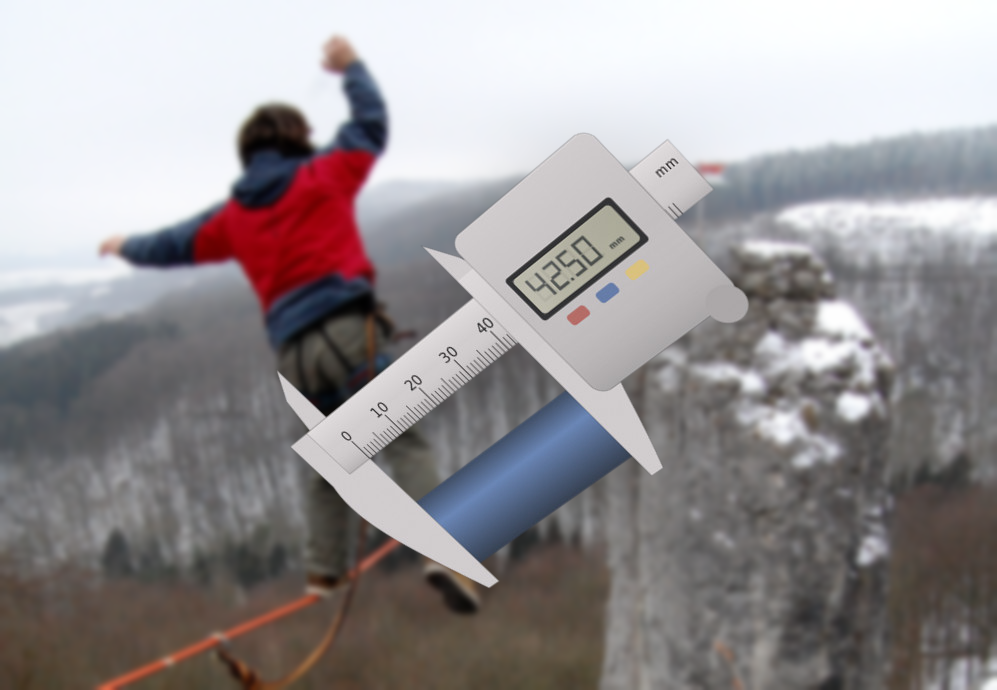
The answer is 42.50 mm
